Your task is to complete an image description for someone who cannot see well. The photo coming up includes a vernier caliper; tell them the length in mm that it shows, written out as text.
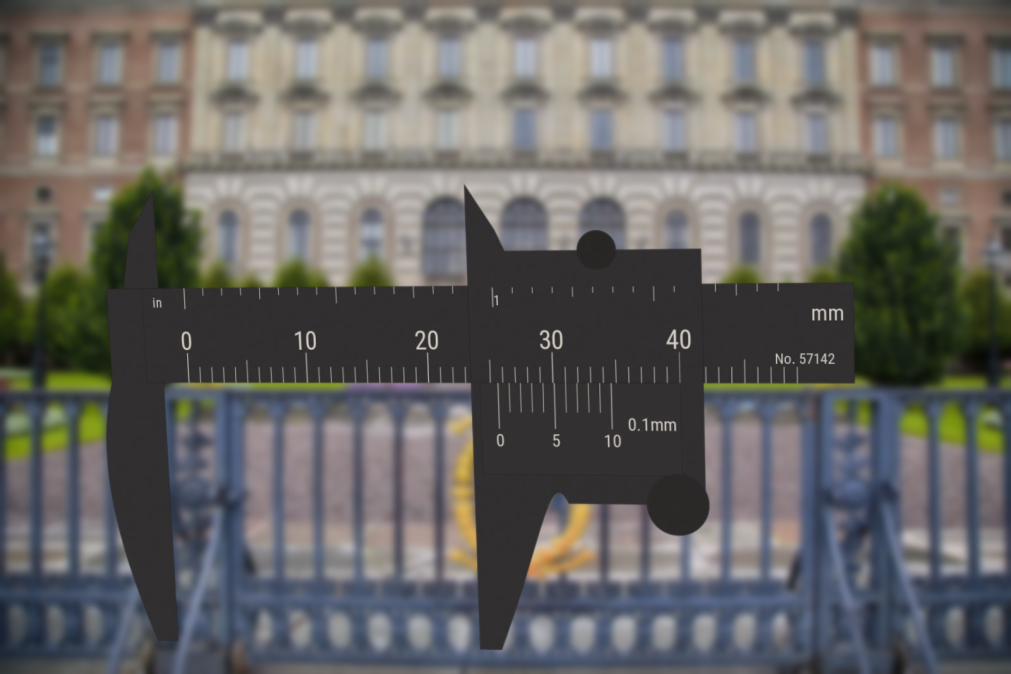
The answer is 25.6 mm
